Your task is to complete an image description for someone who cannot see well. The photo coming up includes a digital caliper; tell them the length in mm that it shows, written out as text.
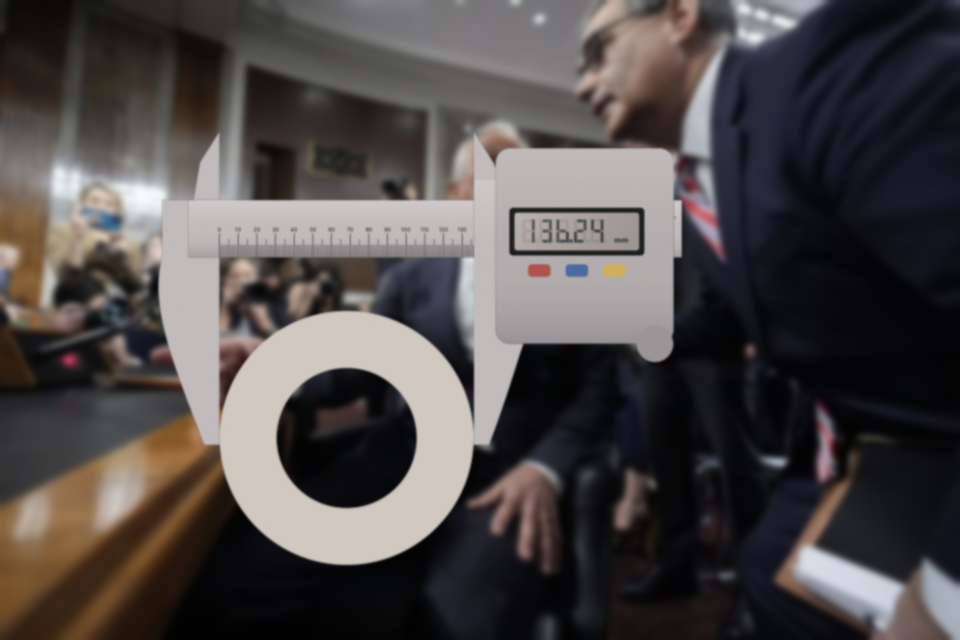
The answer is 136.24 mm
